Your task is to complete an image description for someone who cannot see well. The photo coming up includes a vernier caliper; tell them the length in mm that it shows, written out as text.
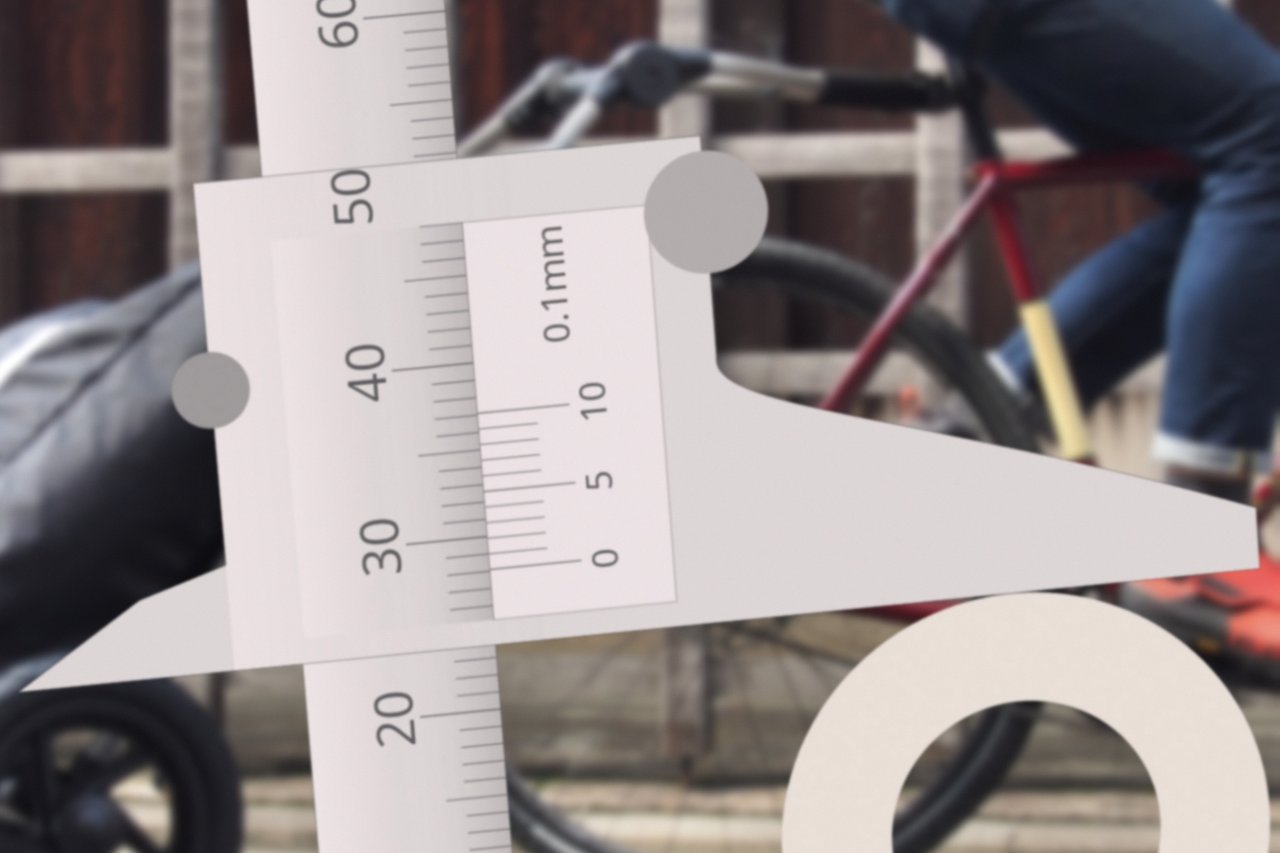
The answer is 28.1 mm
